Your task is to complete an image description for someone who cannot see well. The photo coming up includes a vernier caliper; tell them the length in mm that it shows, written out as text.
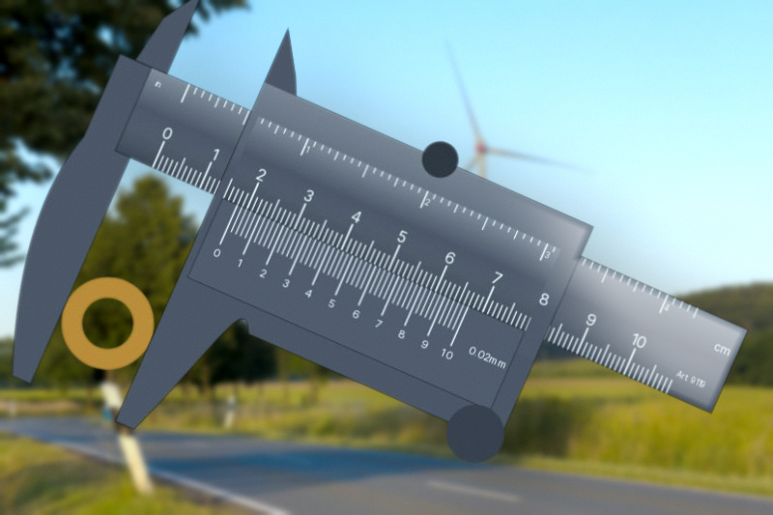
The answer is 18.0 mm
